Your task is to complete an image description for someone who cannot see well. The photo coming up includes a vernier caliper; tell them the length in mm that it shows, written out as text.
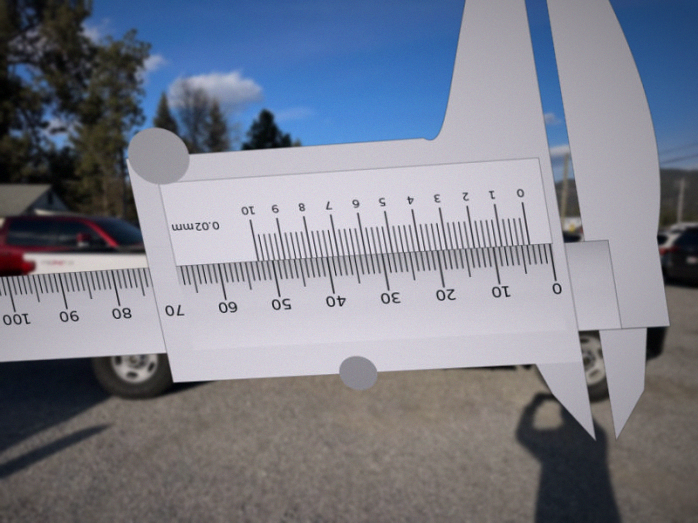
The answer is 3.6 mm
